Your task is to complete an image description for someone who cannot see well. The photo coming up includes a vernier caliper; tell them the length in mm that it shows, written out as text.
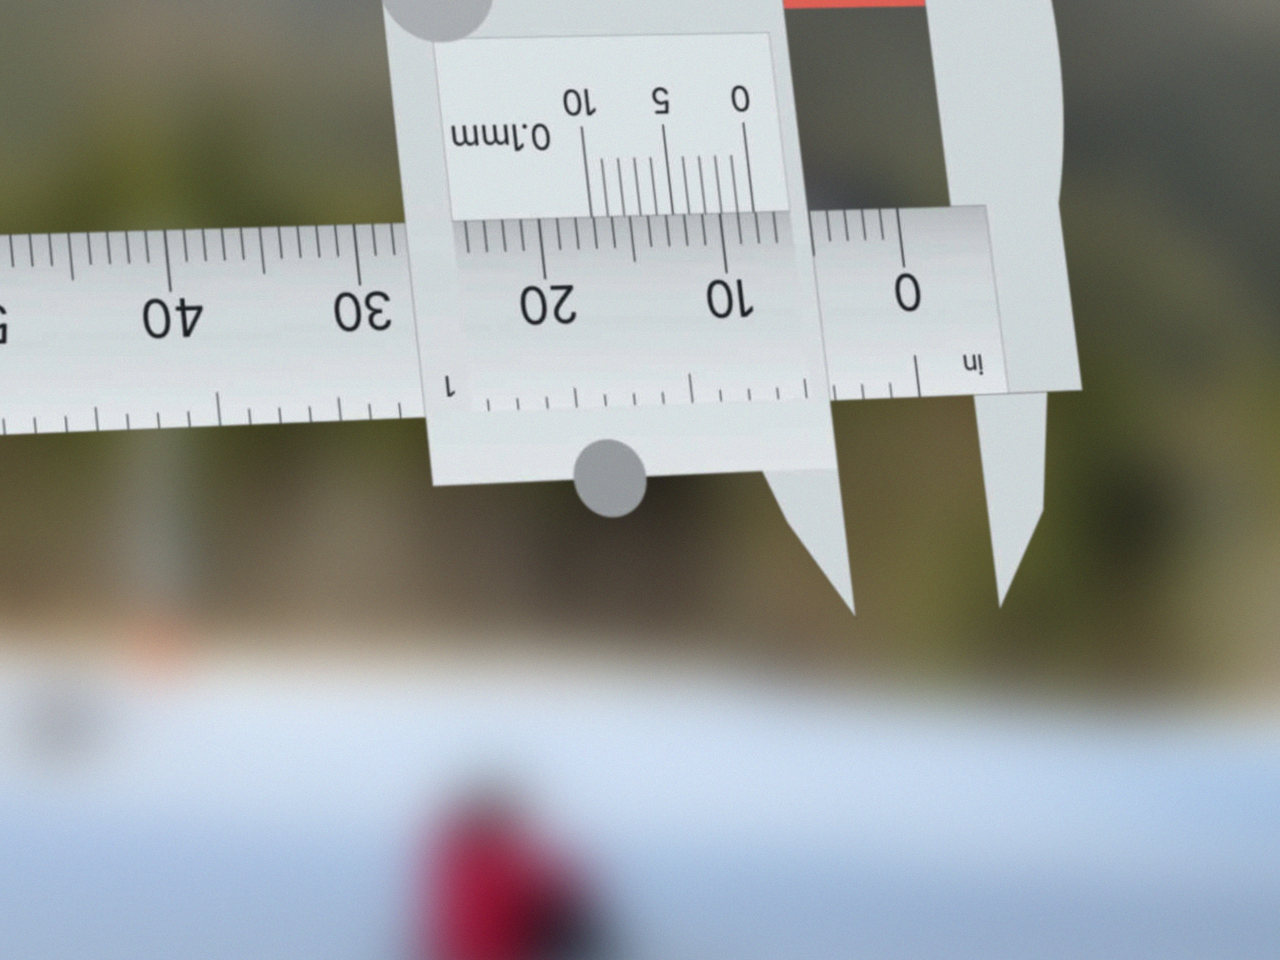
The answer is 8.1 mm
